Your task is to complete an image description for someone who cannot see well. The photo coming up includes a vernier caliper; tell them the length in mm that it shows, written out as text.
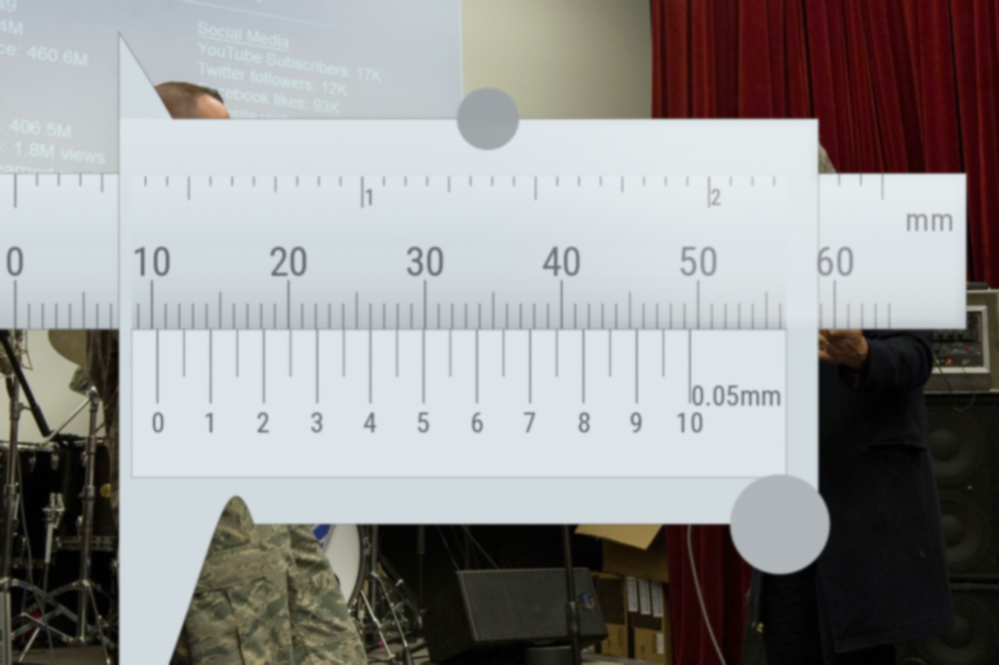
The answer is 10.4 mm
